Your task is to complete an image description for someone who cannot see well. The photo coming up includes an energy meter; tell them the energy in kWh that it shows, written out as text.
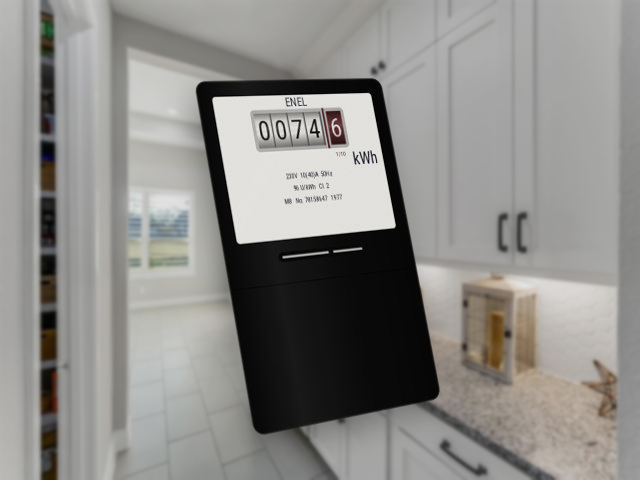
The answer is 74.6 kWh
